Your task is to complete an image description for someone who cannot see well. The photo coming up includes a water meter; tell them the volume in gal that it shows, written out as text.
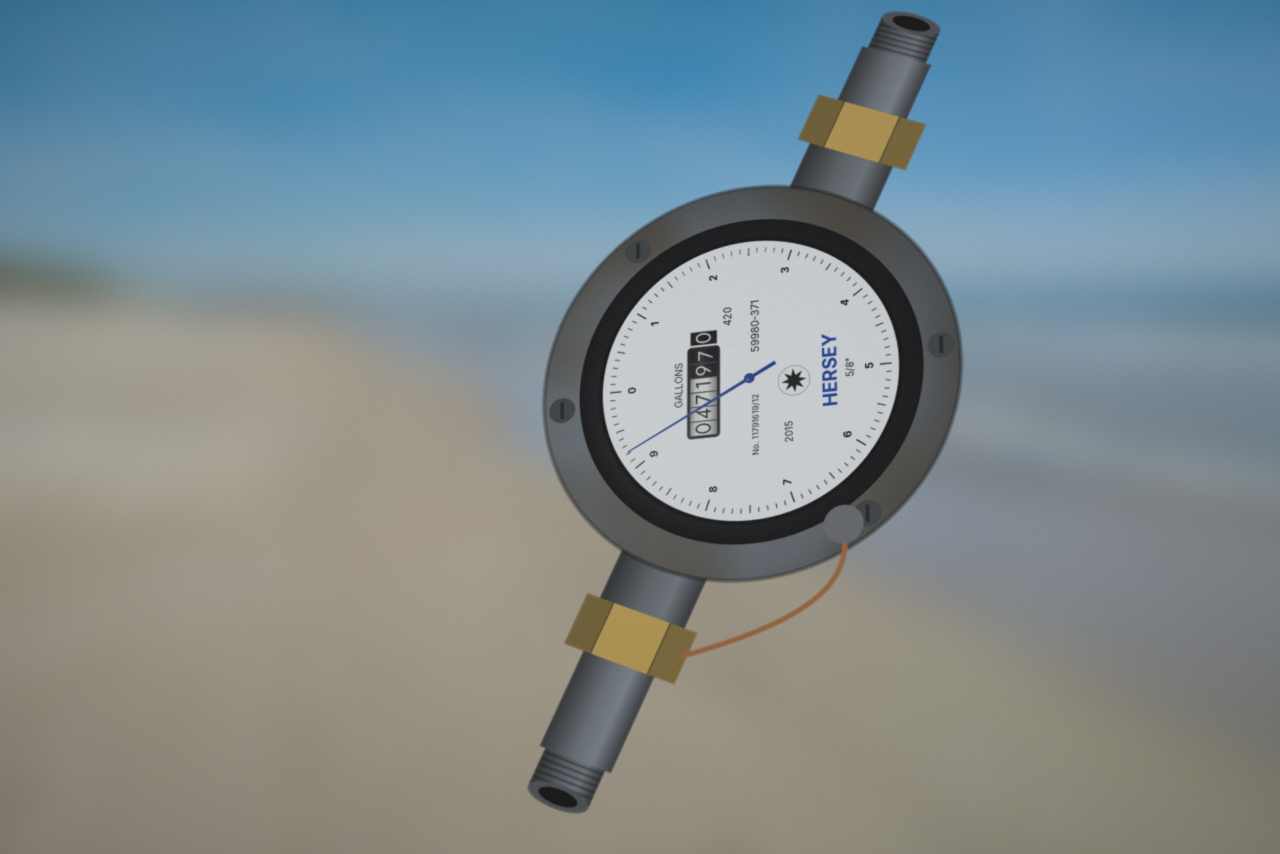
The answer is 471969.2 gal
